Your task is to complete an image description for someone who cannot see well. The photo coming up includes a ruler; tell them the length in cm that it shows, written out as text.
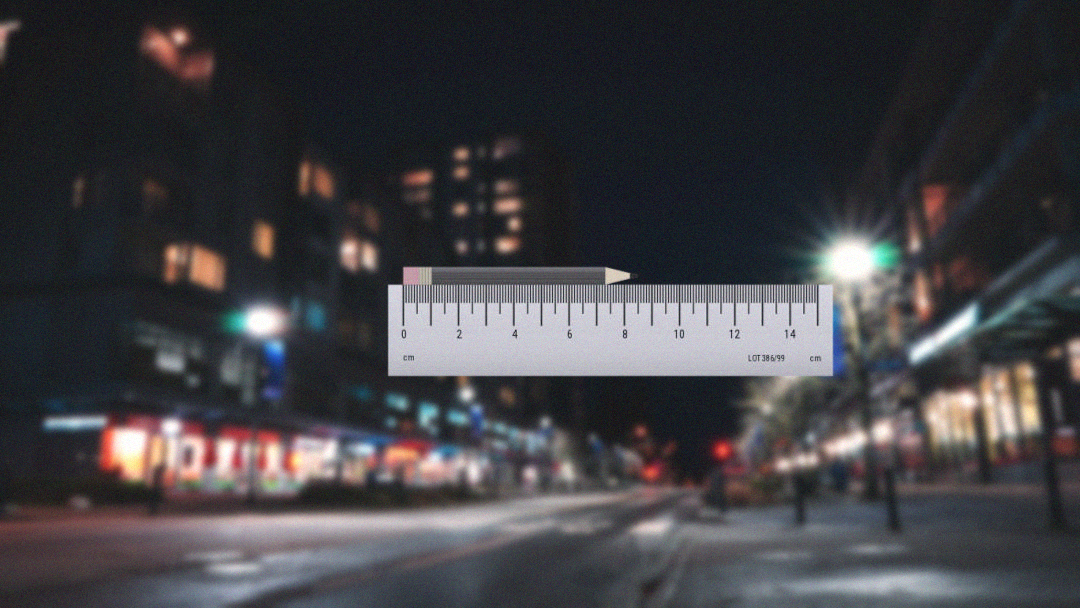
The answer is 8.5 cm
